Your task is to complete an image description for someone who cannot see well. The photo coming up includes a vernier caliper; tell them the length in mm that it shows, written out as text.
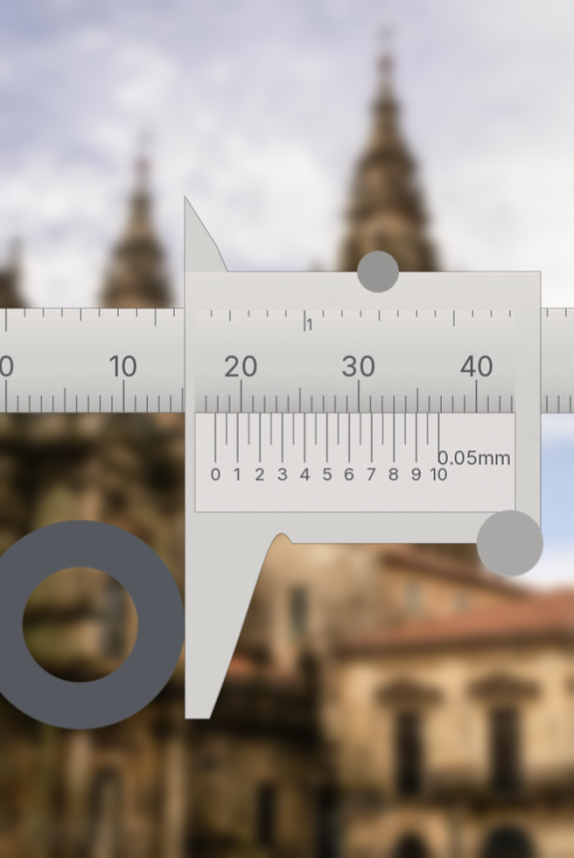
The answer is 17.8 mm
